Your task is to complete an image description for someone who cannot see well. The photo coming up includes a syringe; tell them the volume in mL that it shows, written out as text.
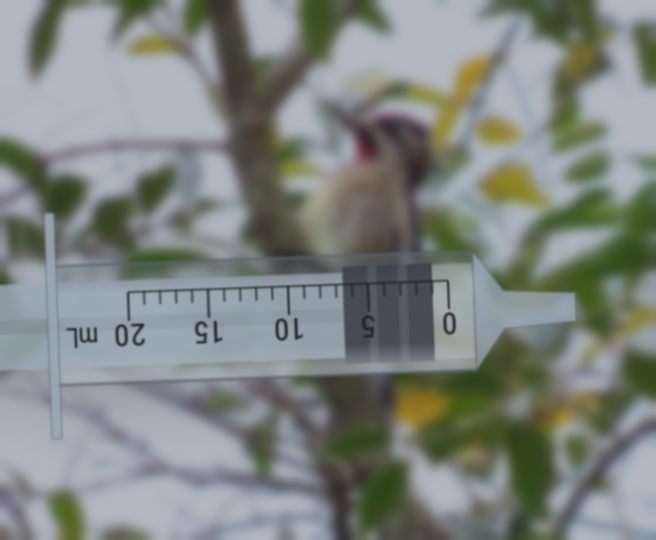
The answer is 1 mL
